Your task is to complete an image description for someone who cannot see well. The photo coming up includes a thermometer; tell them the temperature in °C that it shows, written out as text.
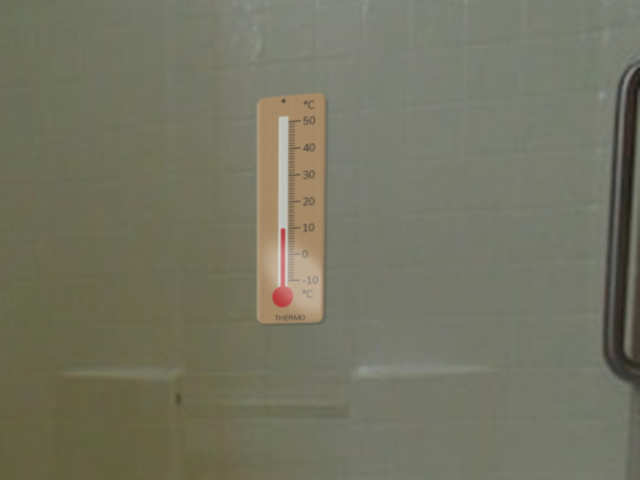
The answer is 10 °C
